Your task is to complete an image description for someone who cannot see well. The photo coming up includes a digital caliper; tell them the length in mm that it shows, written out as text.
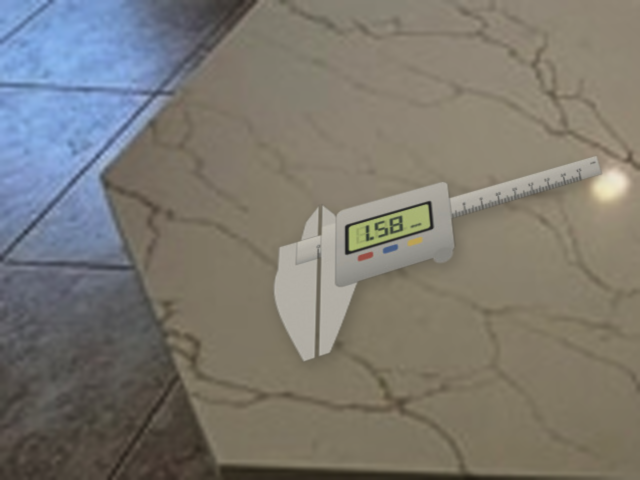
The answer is 1.58 mm
